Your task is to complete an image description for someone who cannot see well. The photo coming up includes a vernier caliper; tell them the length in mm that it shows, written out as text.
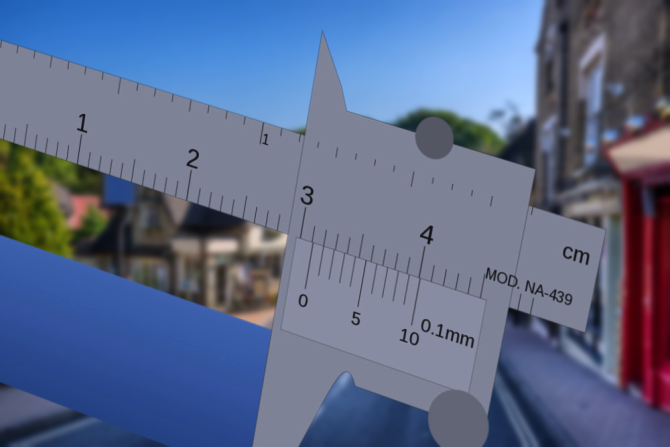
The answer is 31.1 mm
